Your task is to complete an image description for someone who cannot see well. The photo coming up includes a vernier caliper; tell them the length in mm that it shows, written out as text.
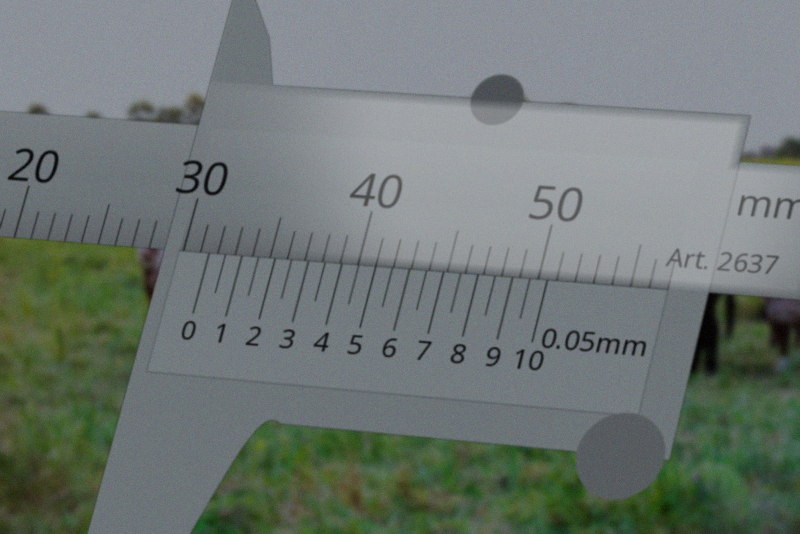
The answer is 31.5 mm
